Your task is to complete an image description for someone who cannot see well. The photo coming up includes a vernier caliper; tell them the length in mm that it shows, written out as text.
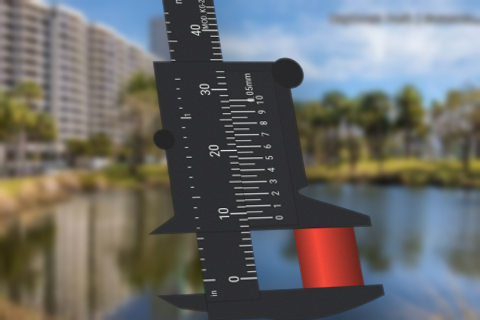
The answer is 9.2 mm
